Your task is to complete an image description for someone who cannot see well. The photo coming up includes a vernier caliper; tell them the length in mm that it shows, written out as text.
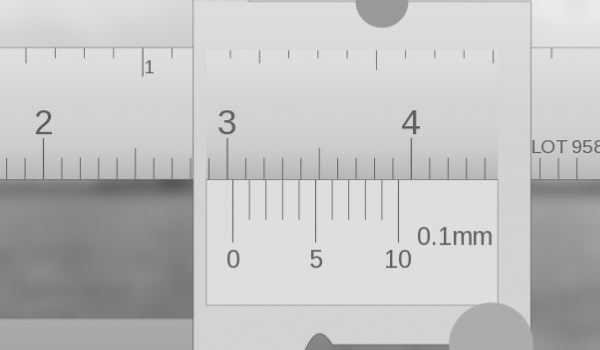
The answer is 30.3 mm
